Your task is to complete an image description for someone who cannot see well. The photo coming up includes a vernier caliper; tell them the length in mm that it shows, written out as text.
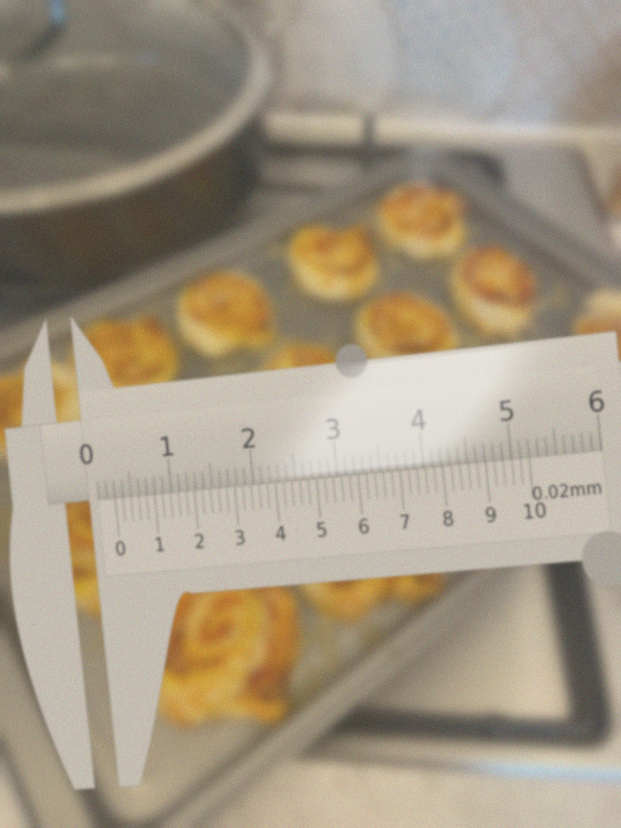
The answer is 3.0 mm
